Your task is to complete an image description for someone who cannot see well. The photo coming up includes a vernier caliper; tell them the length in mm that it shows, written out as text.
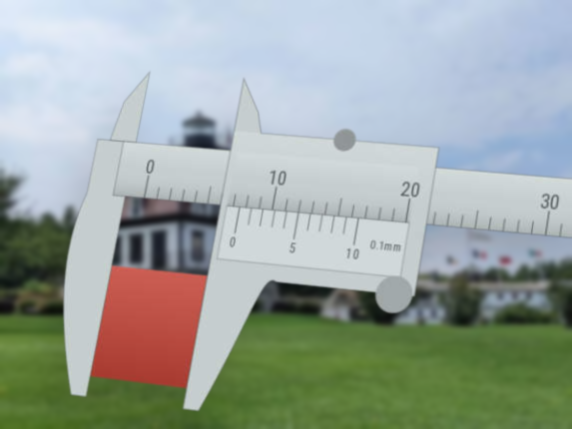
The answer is 7.5 mm
